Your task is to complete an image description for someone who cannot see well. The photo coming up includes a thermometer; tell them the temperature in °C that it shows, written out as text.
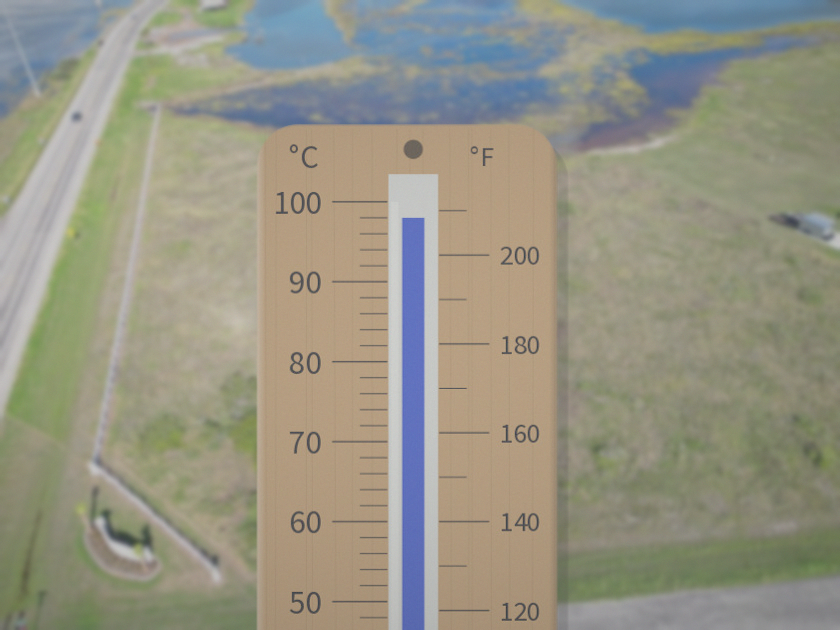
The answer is 98 °C
